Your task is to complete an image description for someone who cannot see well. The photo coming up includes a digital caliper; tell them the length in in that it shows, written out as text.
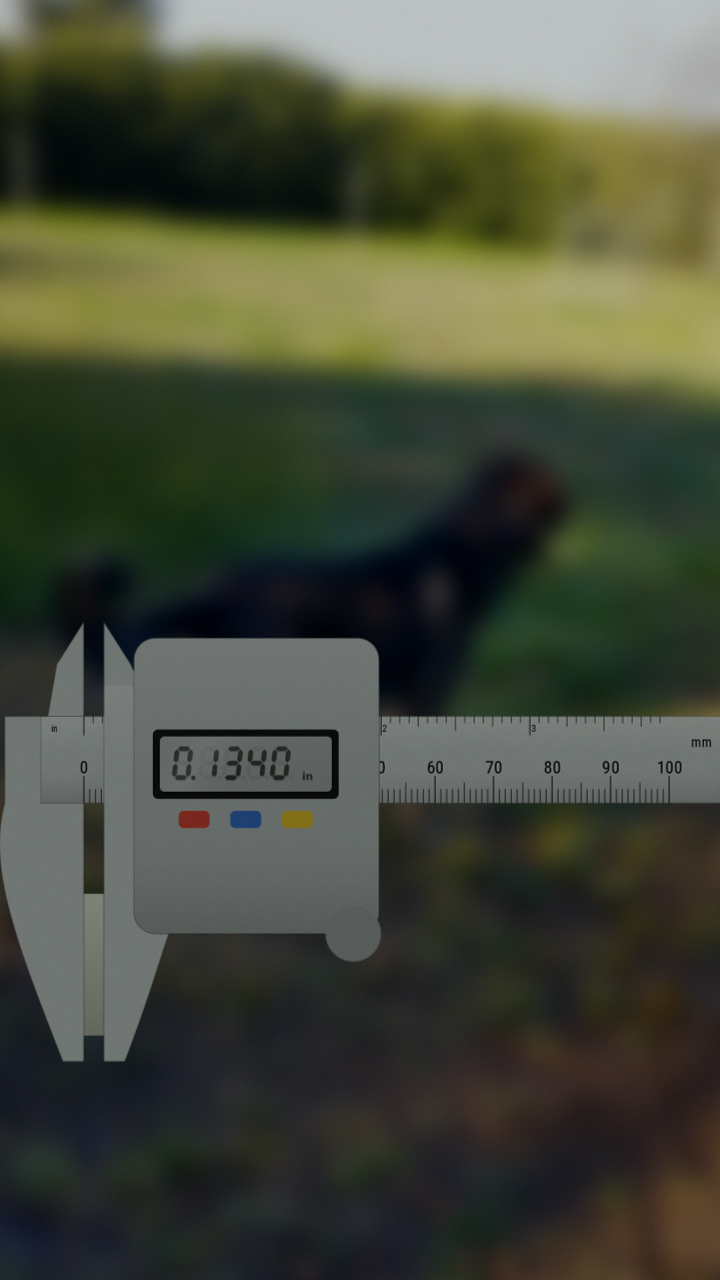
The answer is 0.1340 in
